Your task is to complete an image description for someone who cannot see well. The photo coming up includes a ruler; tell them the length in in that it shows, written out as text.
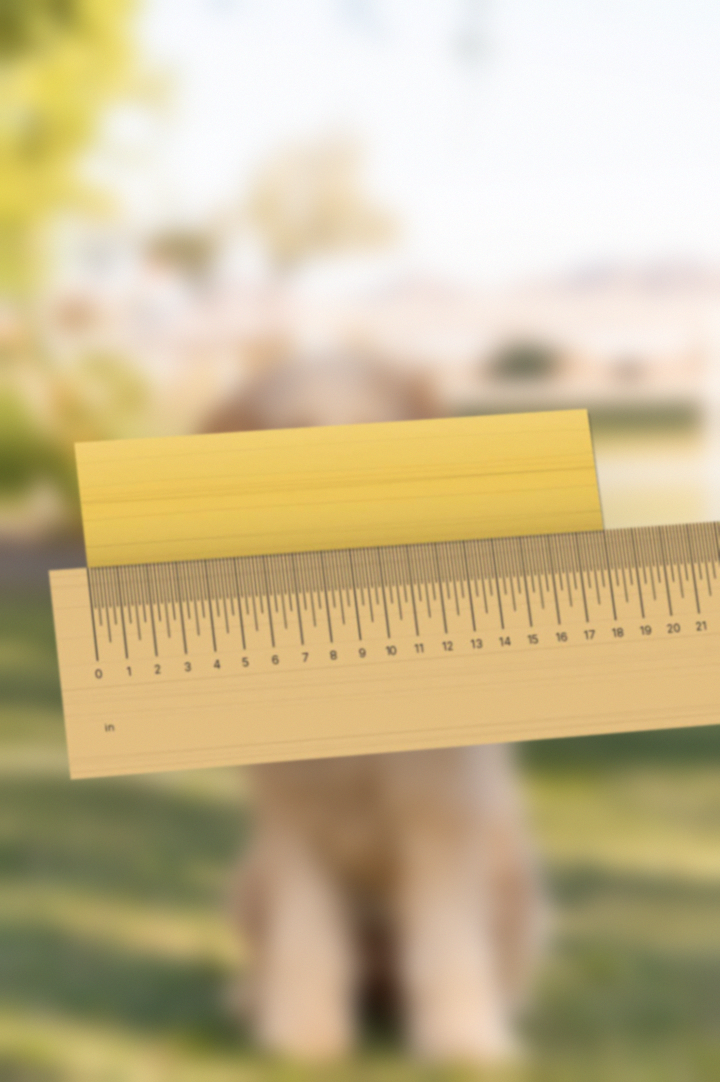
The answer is 18 in
